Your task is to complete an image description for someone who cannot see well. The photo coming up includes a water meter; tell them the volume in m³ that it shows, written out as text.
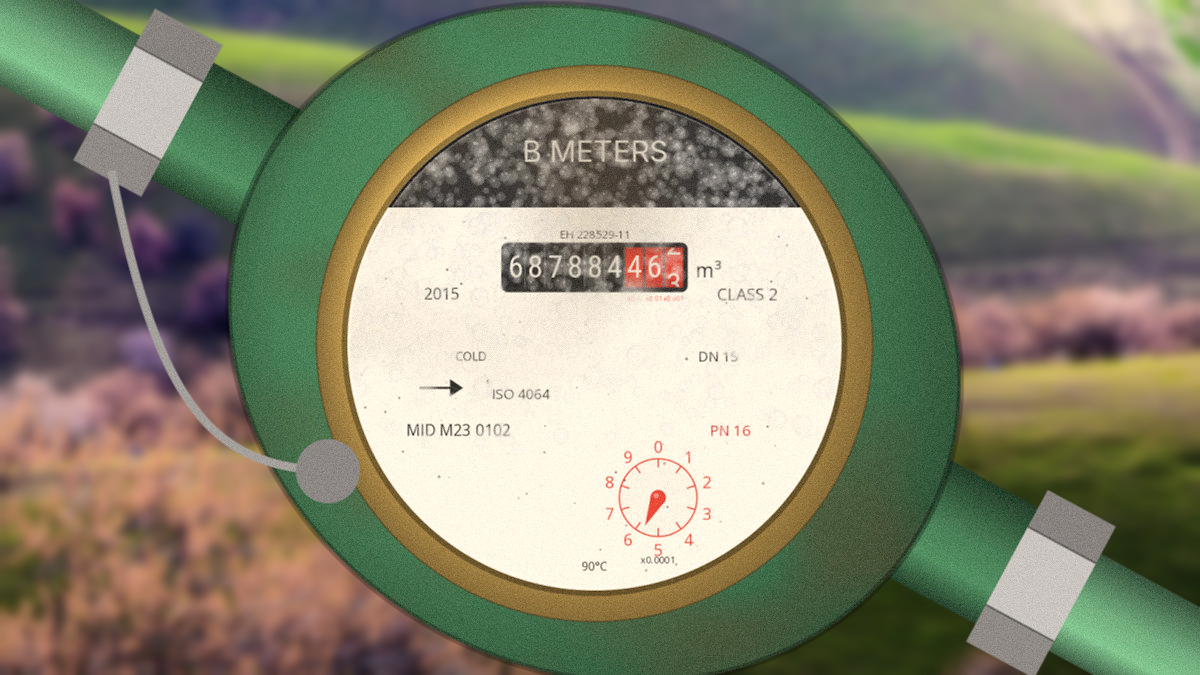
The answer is 687884.4625 m³
